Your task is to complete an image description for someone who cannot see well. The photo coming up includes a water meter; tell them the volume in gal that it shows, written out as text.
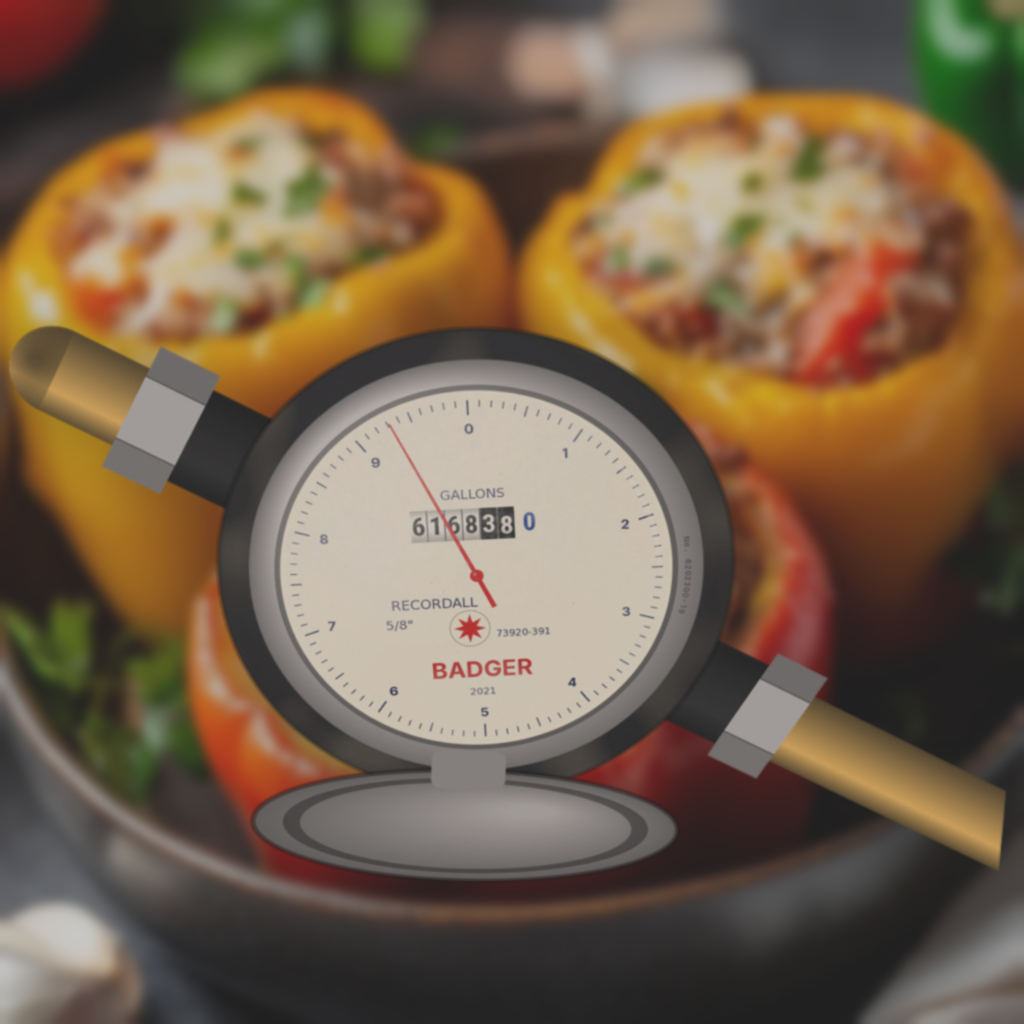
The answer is 6168379.3 gal
